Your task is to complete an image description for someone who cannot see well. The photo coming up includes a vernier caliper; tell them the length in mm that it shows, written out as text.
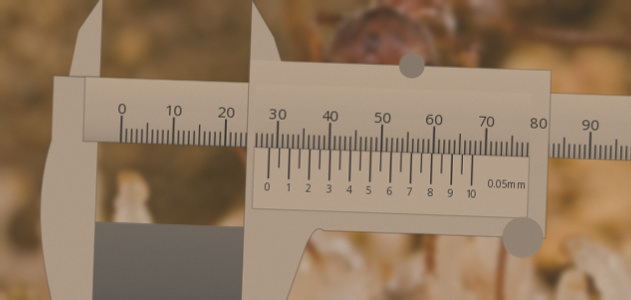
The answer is 28.5 mm
